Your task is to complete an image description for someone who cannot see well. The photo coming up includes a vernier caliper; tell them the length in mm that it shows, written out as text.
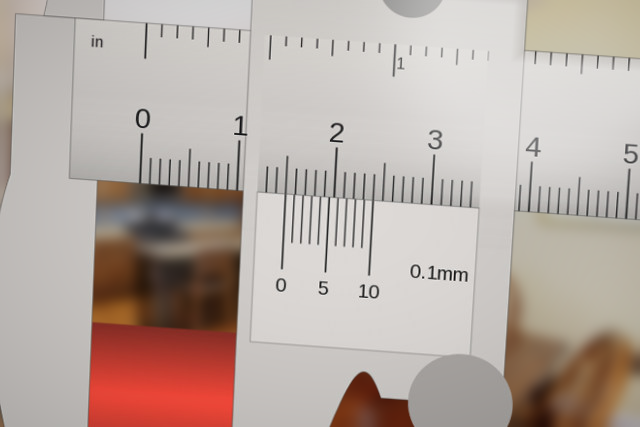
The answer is 15.0 mm
